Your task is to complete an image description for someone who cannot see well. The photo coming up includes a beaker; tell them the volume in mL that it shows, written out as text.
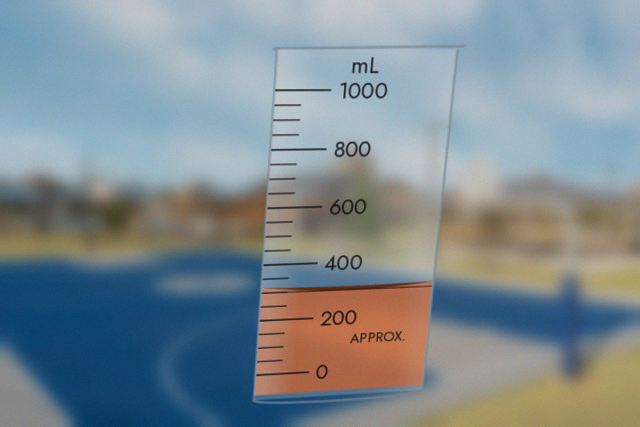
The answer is 300 mL
